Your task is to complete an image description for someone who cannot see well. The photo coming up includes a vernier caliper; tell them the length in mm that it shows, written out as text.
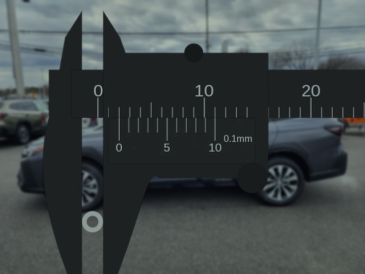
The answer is 2.0 mm
